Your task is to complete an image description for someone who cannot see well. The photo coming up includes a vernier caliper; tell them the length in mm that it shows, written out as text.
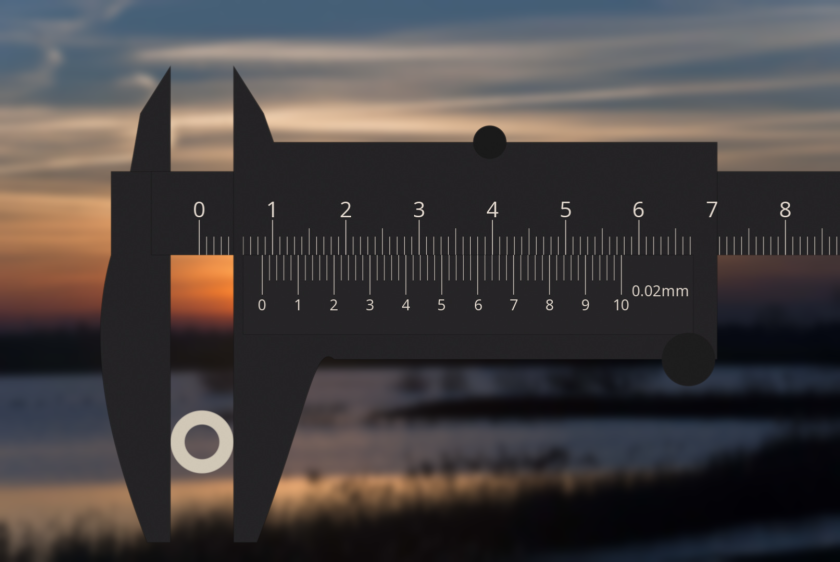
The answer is 8.6 mm
